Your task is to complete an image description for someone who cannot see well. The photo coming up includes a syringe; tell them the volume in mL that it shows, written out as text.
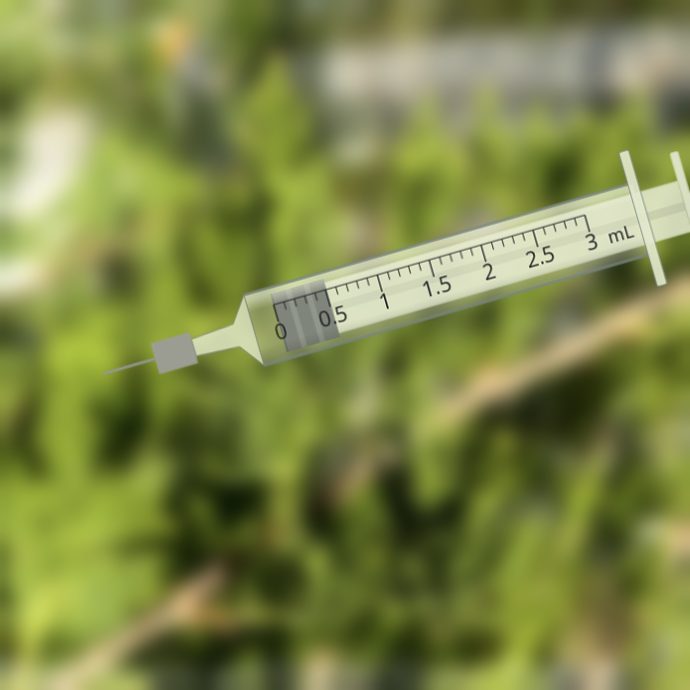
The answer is 0 mL
